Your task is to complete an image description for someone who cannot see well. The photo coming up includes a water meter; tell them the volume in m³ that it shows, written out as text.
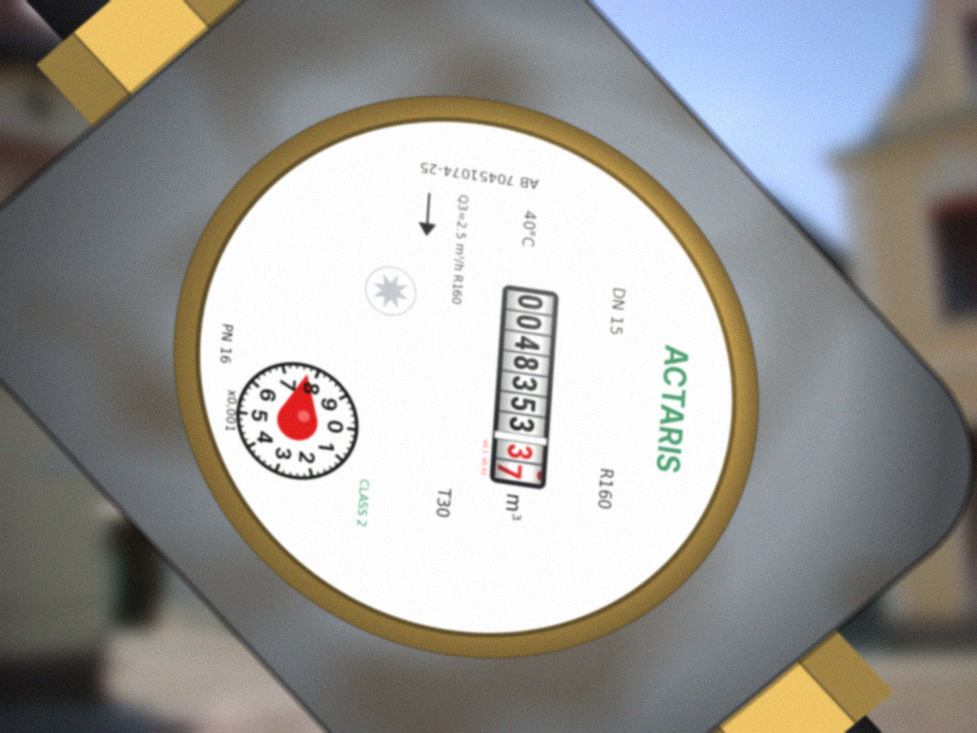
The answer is 48353.367 m³
